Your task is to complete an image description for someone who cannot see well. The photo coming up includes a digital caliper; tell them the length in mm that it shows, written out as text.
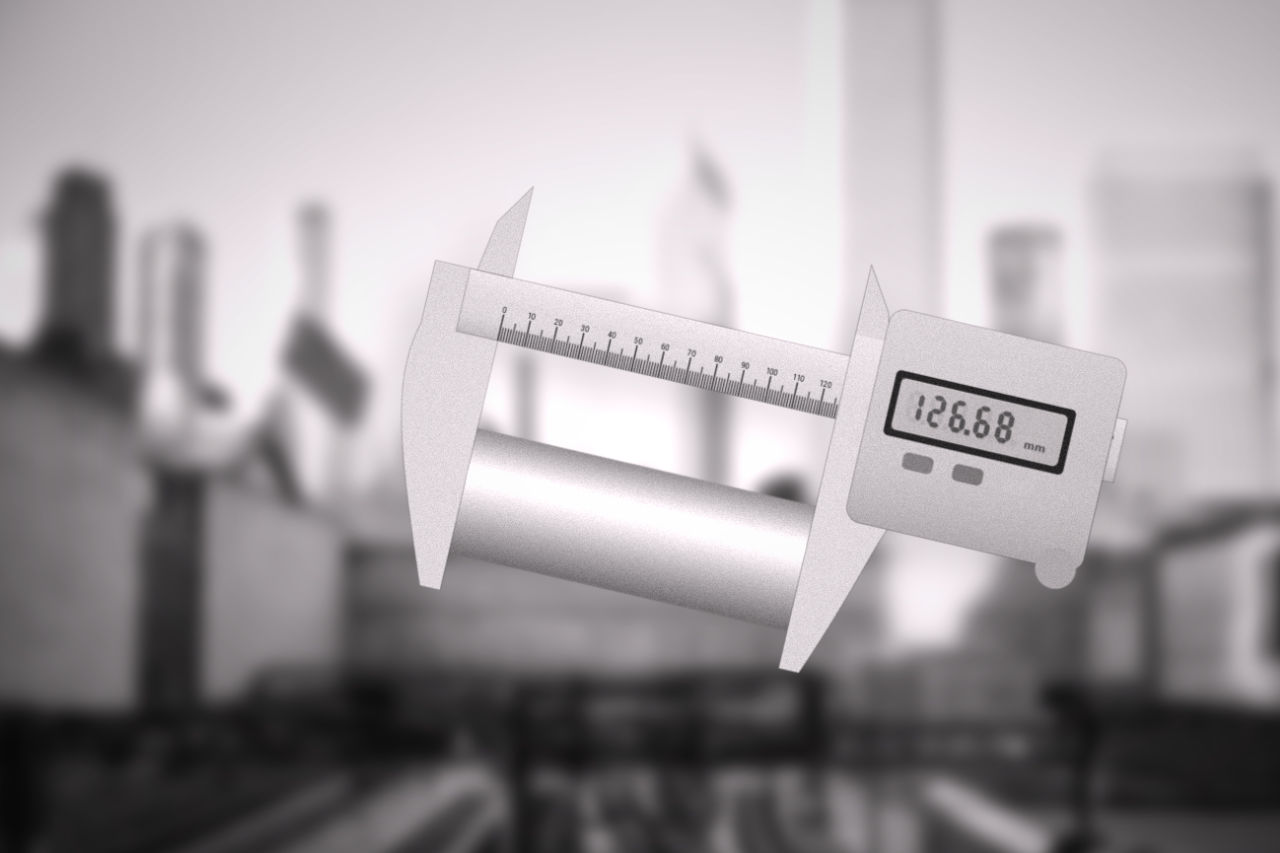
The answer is 126.68 mm
